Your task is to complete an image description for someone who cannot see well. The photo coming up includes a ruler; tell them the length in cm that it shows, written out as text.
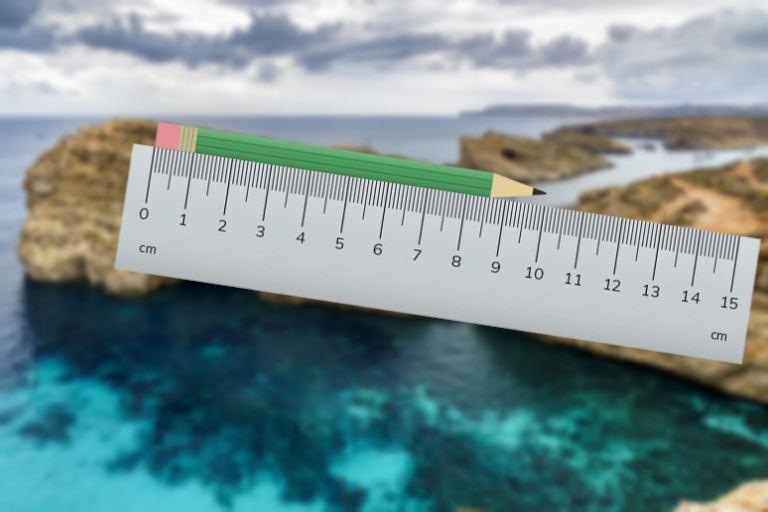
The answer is 10 cm
